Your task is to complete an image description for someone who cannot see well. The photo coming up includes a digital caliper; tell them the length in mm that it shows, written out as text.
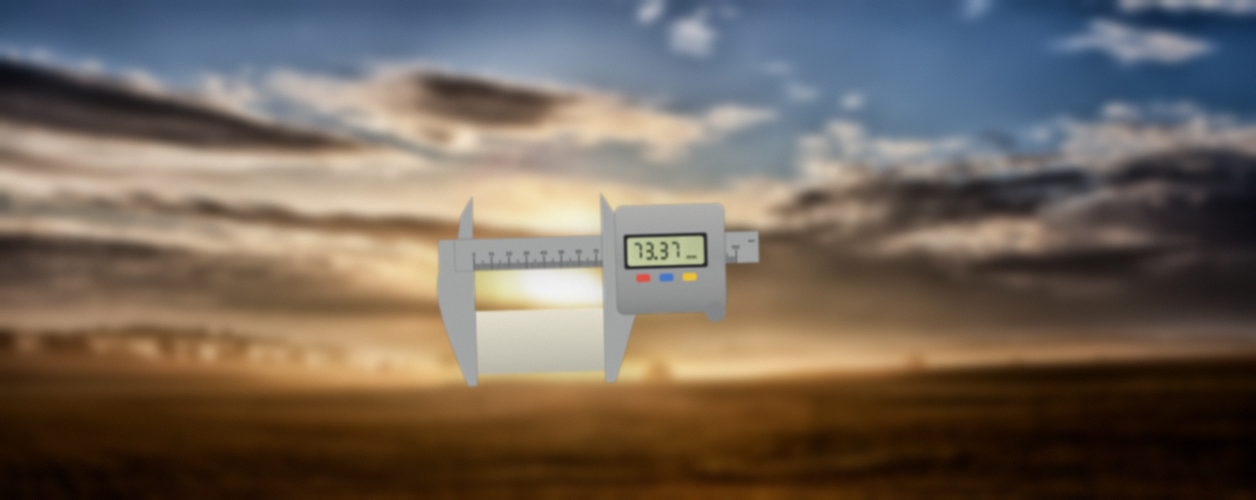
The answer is 73.37 mm
